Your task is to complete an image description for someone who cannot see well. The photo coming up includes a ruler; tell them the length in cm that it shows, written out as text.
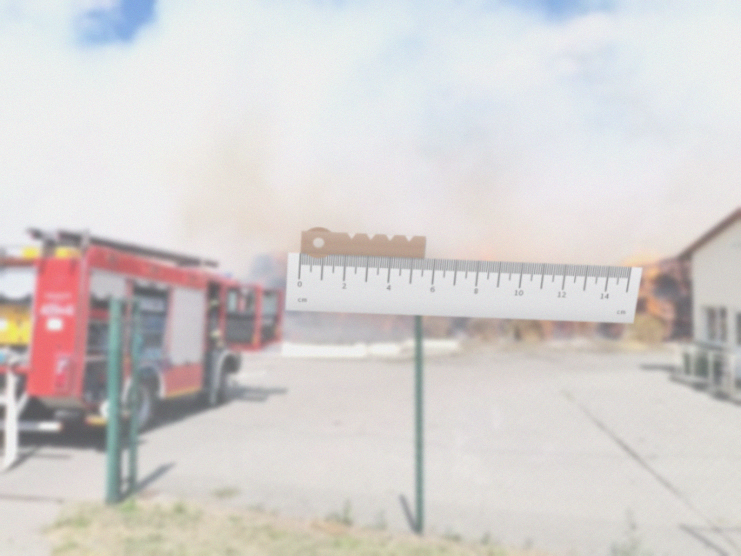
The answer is 5.5 cm
